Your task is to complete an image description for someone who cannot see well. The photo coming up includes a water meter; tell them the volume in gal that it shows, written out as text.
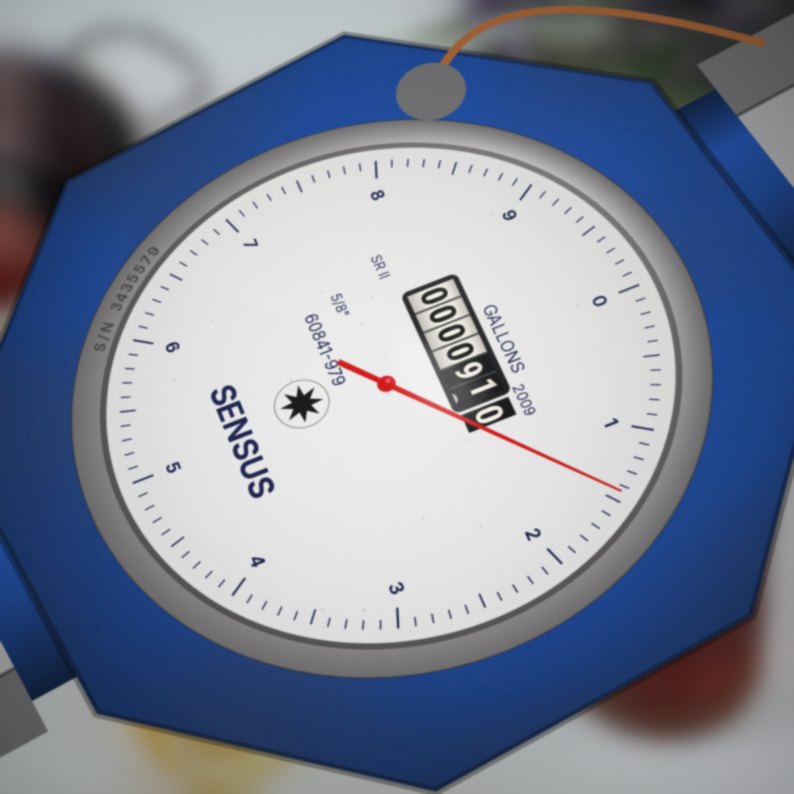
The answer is 911.4 gal
